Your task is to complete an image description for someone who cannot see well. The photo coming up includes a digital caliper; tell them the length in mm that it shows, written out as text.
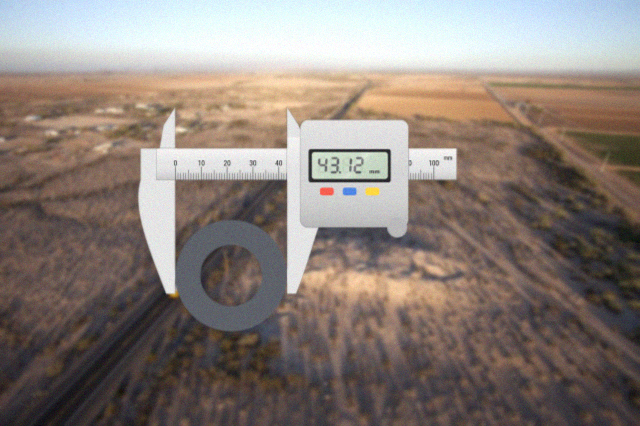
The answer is 43.12 mm
